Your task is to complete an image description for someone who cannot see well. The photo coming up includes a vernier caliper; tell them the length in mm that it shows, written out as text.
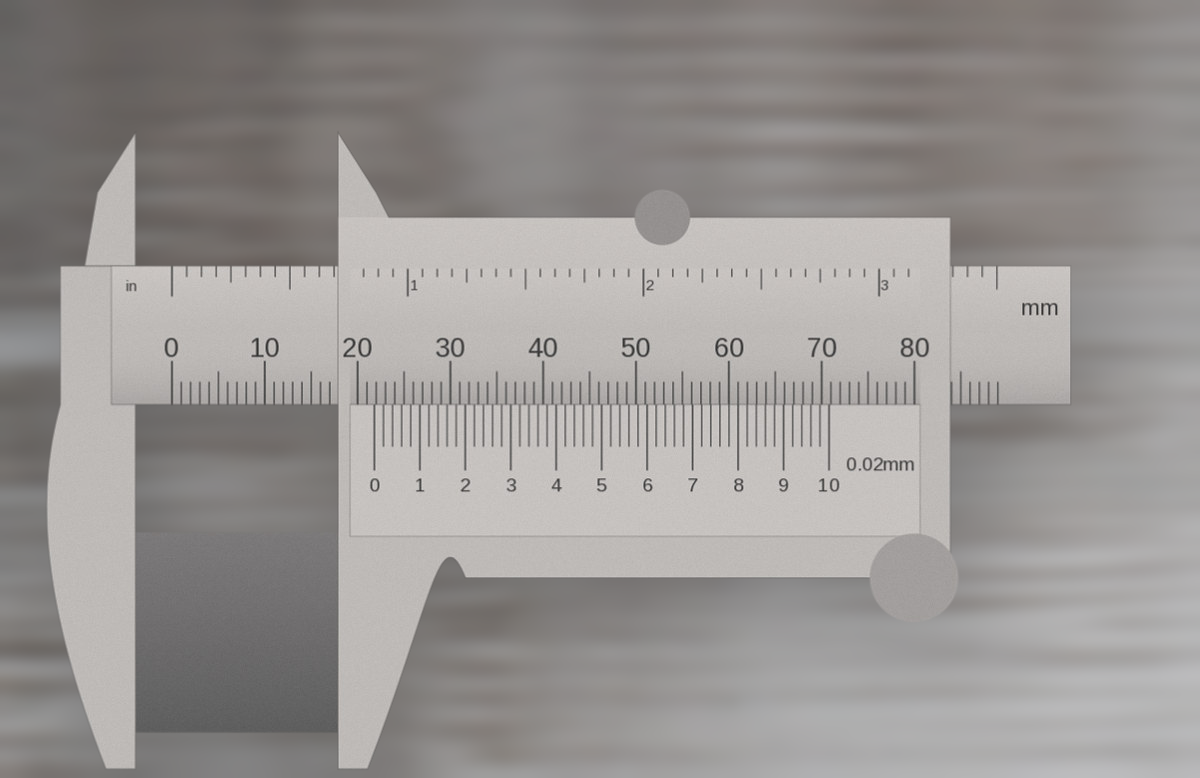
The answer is 21.8 mm
